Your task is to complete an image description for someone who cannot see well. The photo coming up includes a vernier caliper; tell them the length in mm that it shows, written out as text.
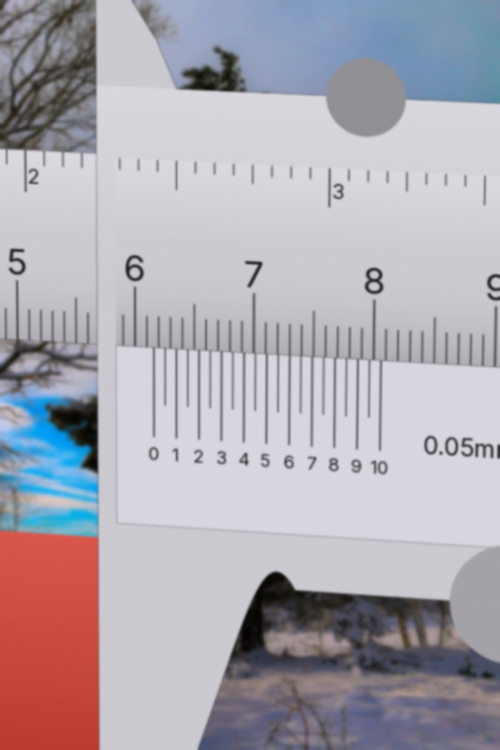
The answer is 61.6 mm
